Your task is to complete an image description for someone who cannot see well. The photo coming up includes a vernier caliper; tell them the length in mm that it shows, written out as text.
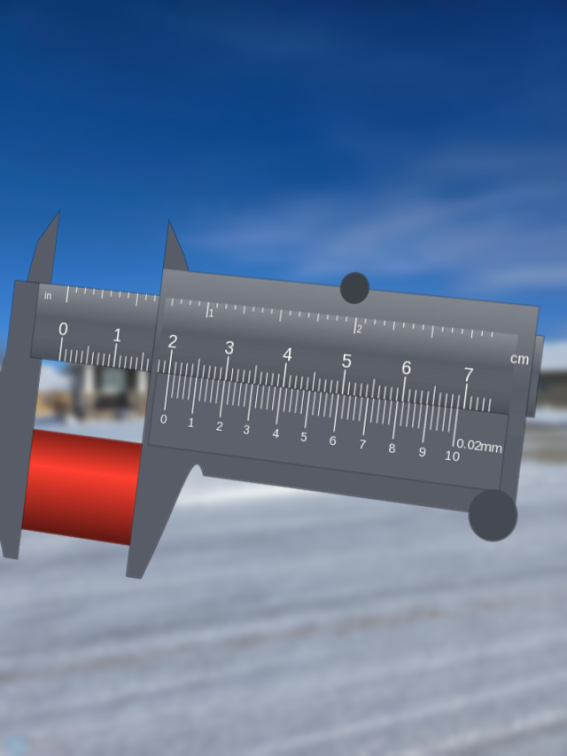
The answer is 20.0 mm
